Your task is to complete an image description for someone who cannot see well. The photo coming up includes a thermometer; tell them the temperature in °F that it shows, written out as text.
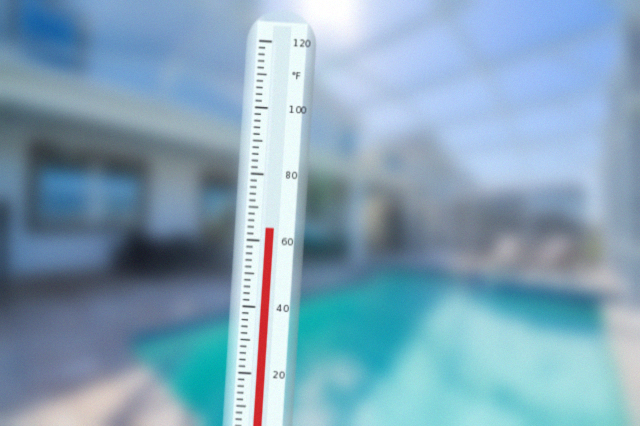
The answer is 64 °F
